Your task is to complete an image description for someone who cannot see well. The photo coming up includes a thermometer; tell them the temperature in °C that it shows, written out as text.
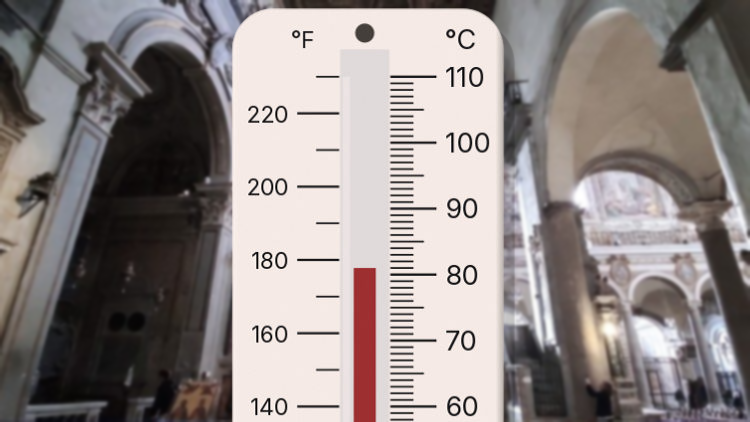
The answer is 81 °C
